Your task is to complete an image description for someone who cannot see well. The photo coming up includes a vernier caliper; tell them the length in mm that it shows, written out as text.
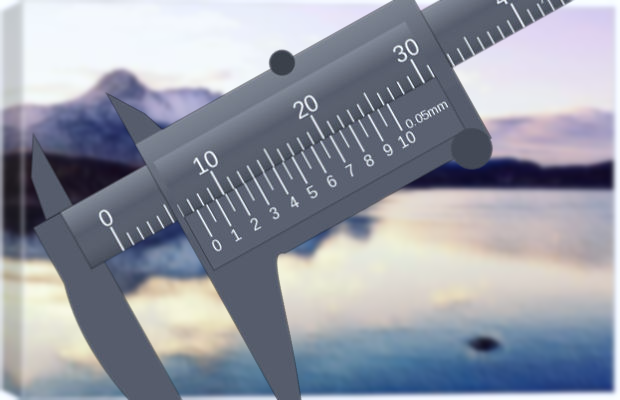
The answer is 7.3 mm
